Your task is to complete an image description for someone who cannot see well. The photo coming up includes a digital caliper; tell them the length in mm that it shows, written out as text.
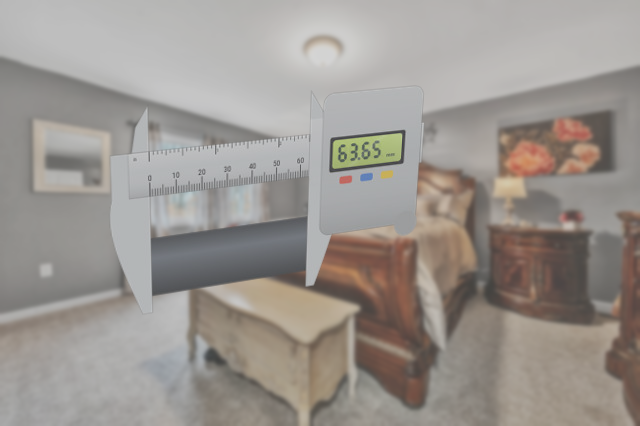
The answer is 63.65 mm
